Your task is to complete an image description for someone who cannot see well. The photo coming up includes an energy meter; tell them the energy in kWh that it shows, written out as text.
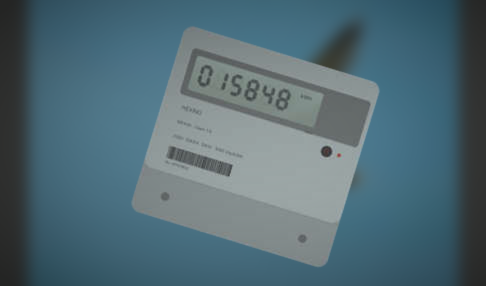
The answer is 15848 kWh
